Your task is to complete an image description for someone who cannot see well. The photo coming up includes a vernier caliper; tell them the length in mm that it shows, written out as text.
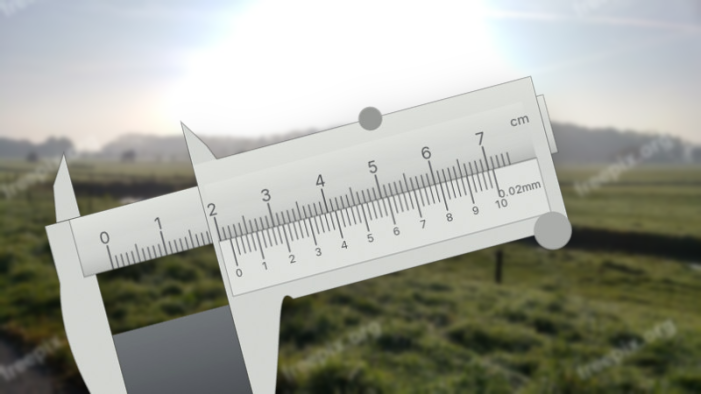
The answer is 21.8 mm
